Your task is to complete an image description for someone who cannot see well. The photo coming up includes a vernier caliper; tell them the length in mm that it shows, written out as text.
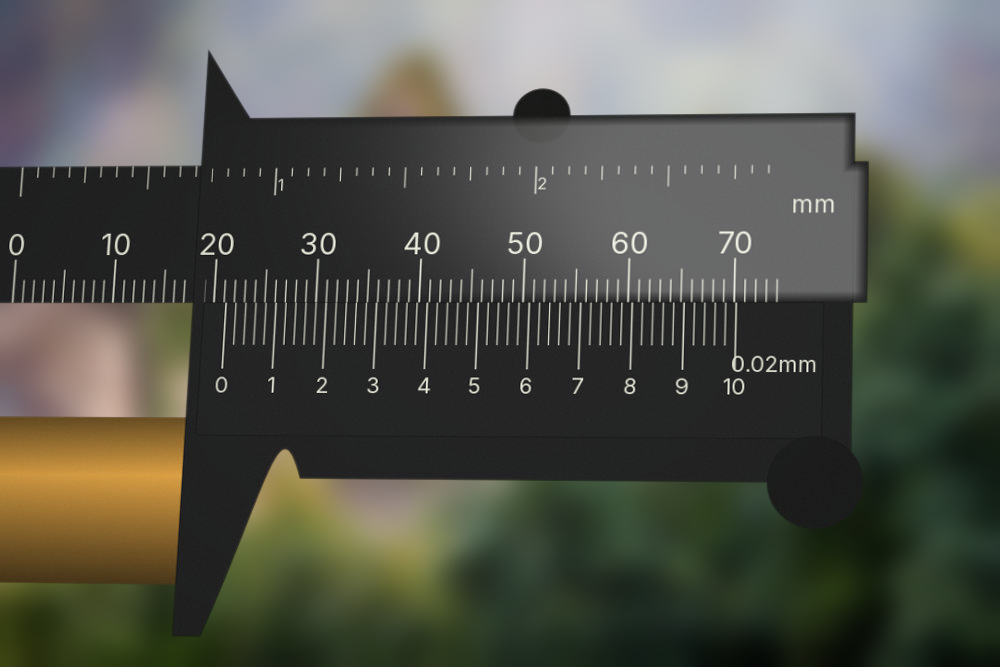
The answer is 21.2 mm
